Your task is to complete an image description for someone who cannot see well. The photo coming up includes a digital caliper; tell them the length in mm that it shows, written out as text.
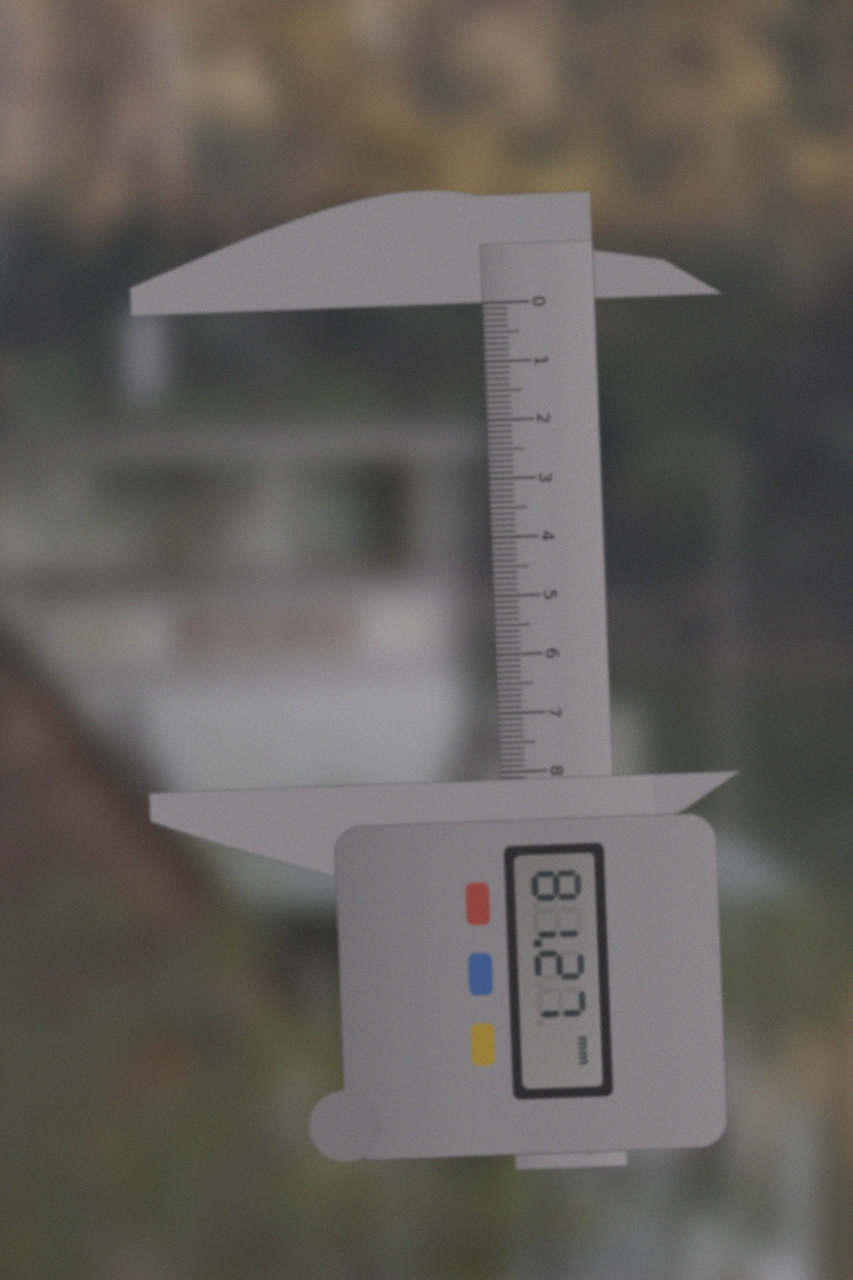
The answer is 81.27 mm
